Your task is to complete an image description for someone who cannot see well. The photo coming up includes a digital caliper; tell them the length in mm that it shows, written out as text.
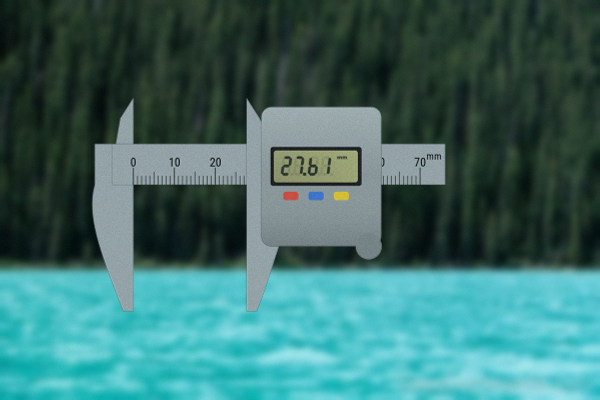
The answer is 27.61 mm
